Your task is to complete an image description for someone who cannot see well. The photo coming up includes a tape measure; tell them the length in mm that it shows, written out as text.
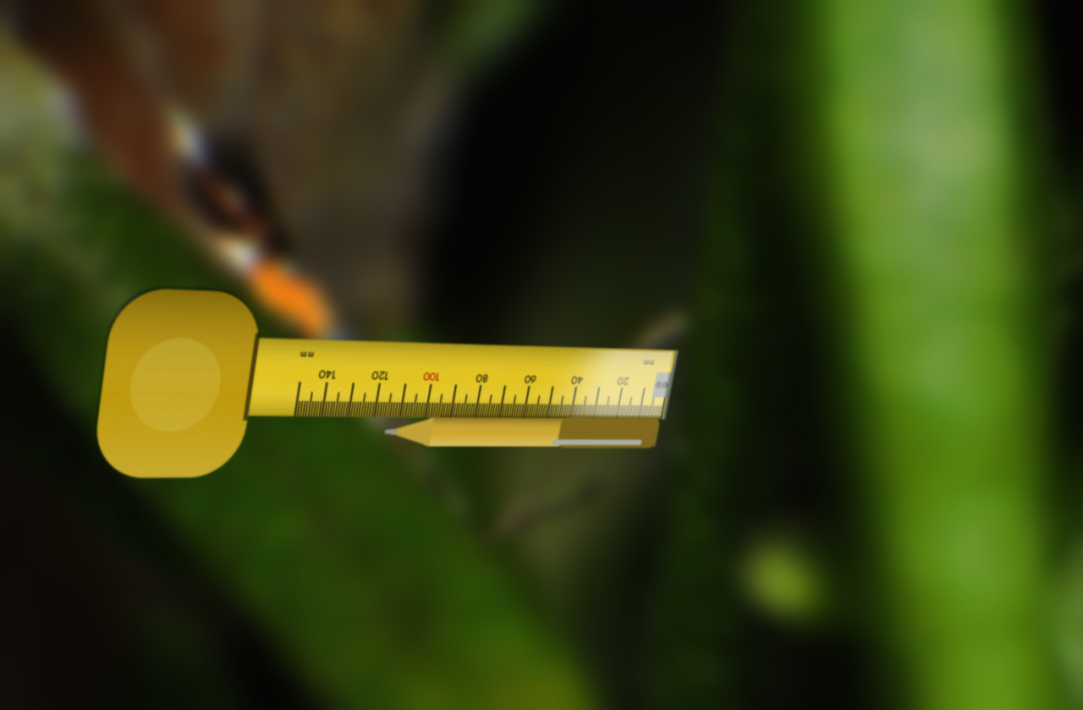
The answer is 115 mm
